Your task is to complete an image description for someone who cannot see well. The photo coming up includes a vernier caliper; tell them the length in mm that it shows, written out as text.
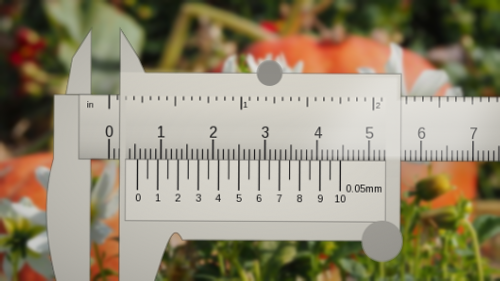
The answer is 5.5 mm
